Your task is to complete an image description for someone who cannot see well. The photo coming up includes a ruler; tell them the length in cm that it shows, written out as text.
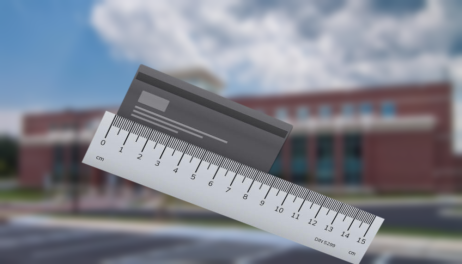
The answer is 8.5 cm
